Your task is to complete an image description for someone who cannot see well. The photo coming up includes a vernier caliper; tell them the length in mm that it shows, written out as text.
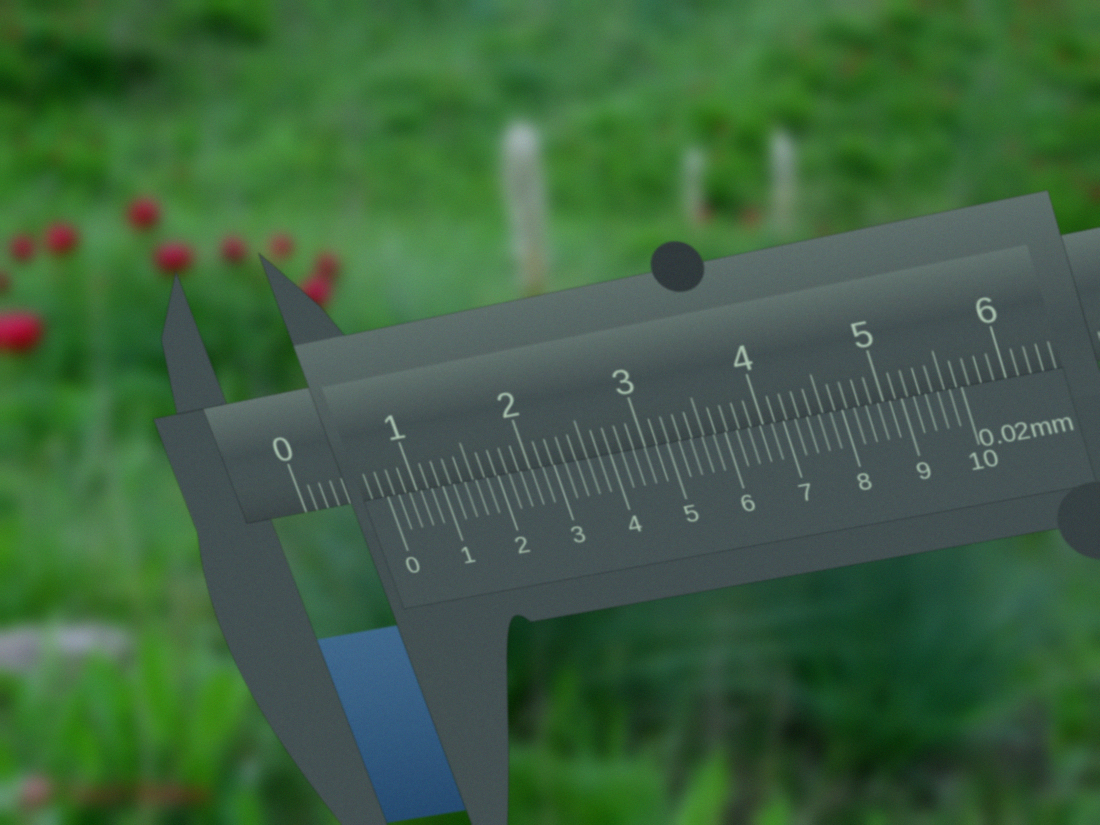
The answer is 7.4 mm
